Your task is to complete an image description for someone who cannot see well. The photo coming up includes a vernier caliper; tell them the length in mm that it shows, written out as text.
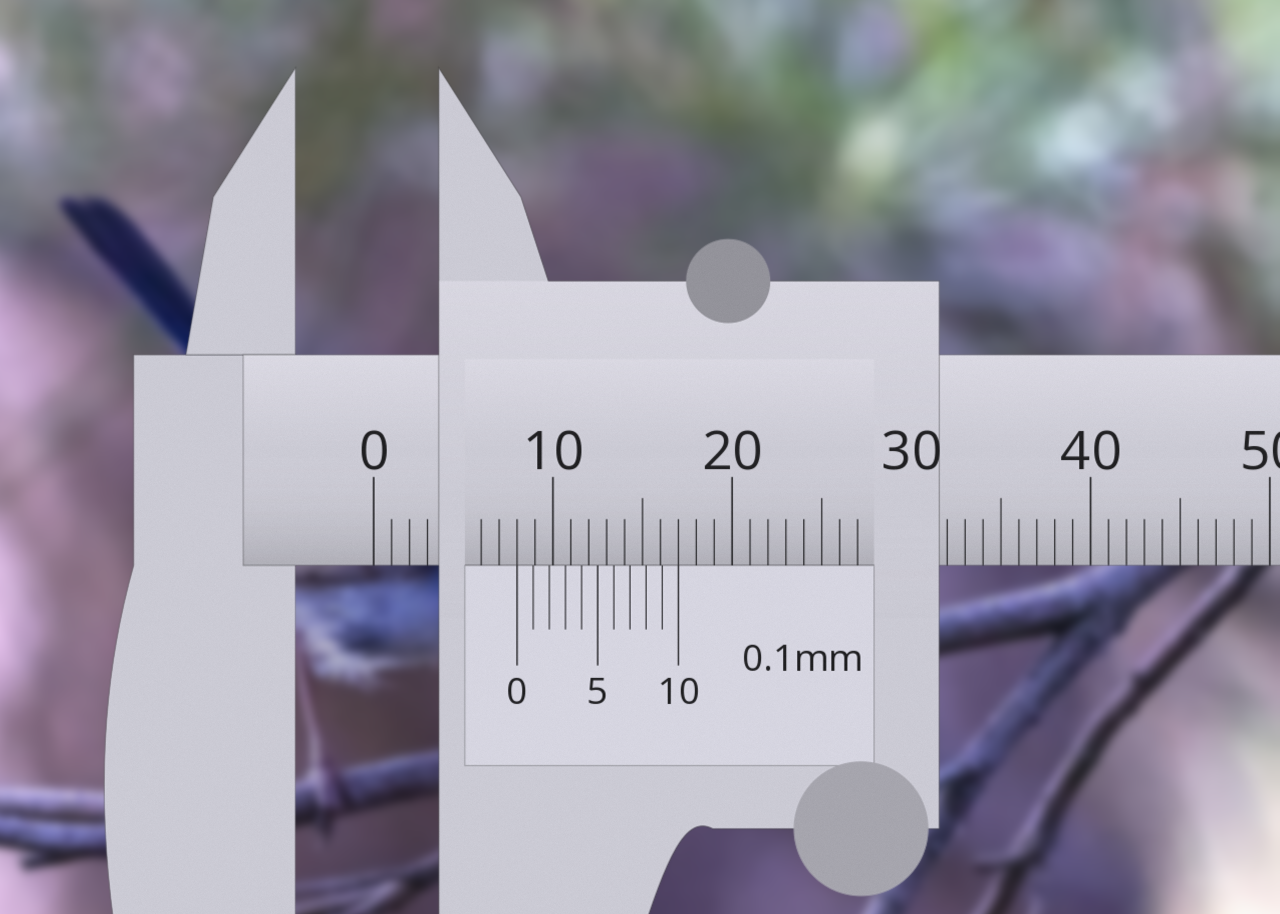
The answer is 8.0 mm
